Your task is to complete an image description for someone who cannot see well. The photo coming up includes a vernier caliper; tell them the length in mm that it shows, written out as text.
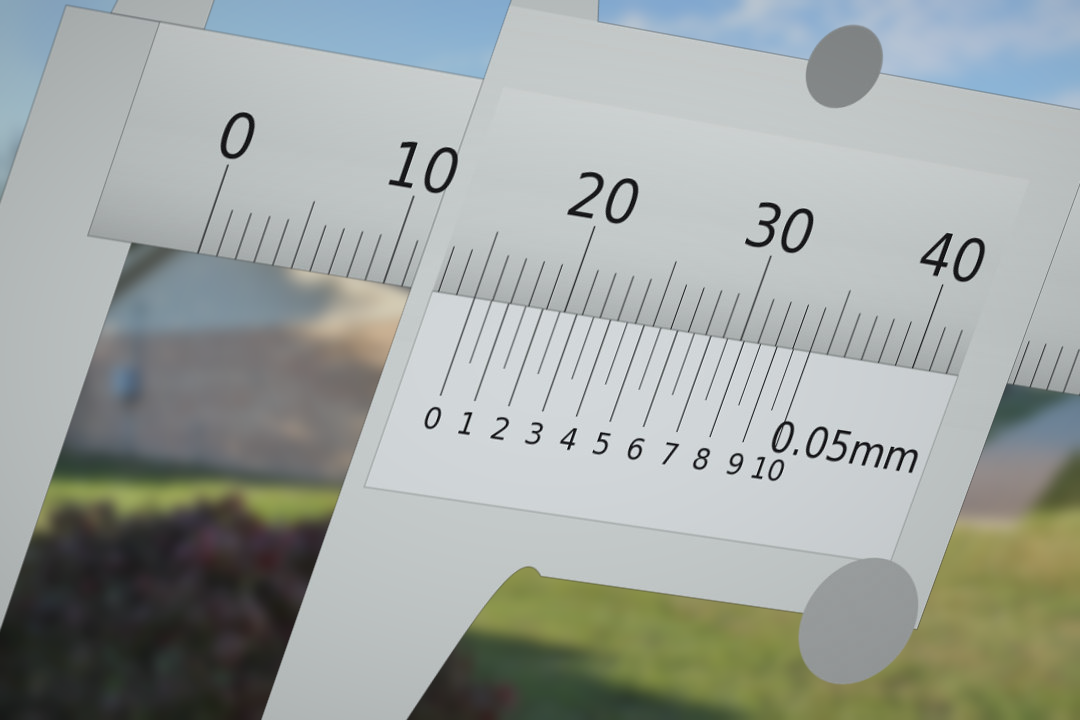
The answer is 15.0 mm
